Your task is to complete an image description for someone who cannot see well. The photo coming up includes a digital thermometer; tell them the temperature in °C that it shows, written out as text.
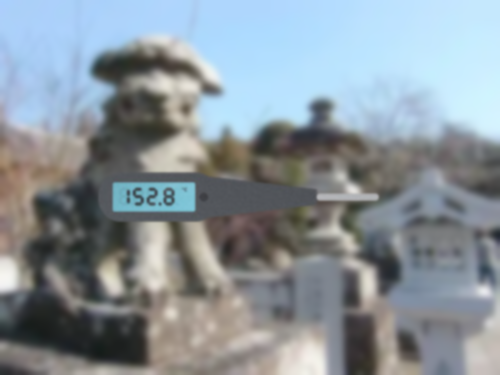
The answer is 152.8 °C
